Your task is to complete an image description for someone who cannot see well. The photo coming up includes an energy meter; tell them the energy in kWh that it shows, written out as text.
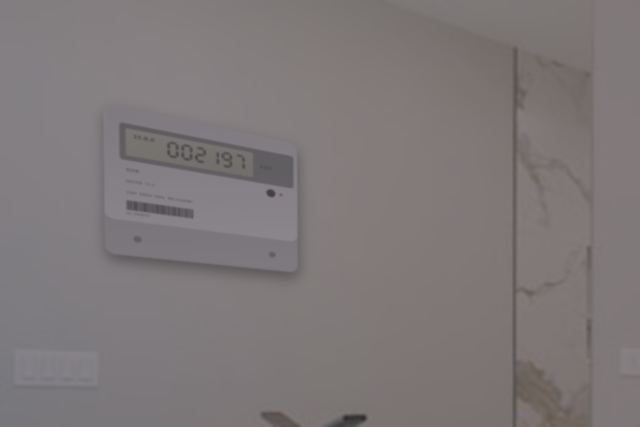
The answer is 2197 kWh
